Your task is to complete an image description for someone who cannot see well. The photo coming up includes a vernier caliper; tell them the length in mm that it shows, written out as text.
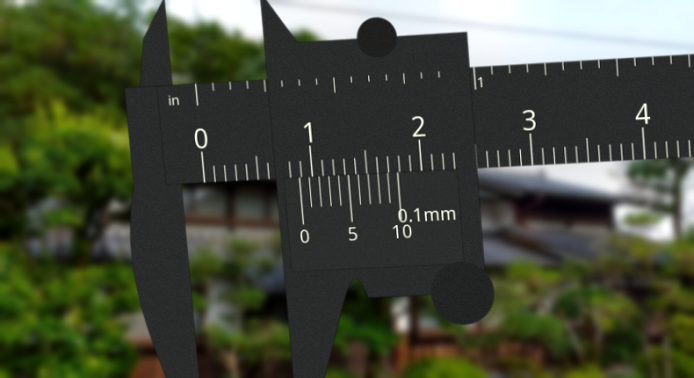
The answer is 8.8 mm
